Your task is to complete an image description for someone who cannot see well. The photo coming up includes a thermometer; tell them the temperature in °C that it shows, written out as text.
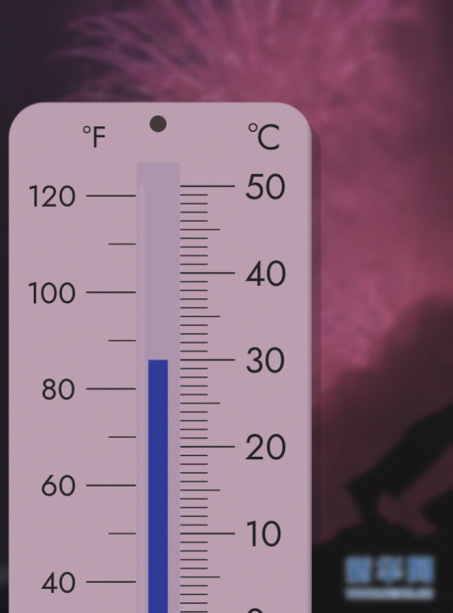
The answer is 30 °C
